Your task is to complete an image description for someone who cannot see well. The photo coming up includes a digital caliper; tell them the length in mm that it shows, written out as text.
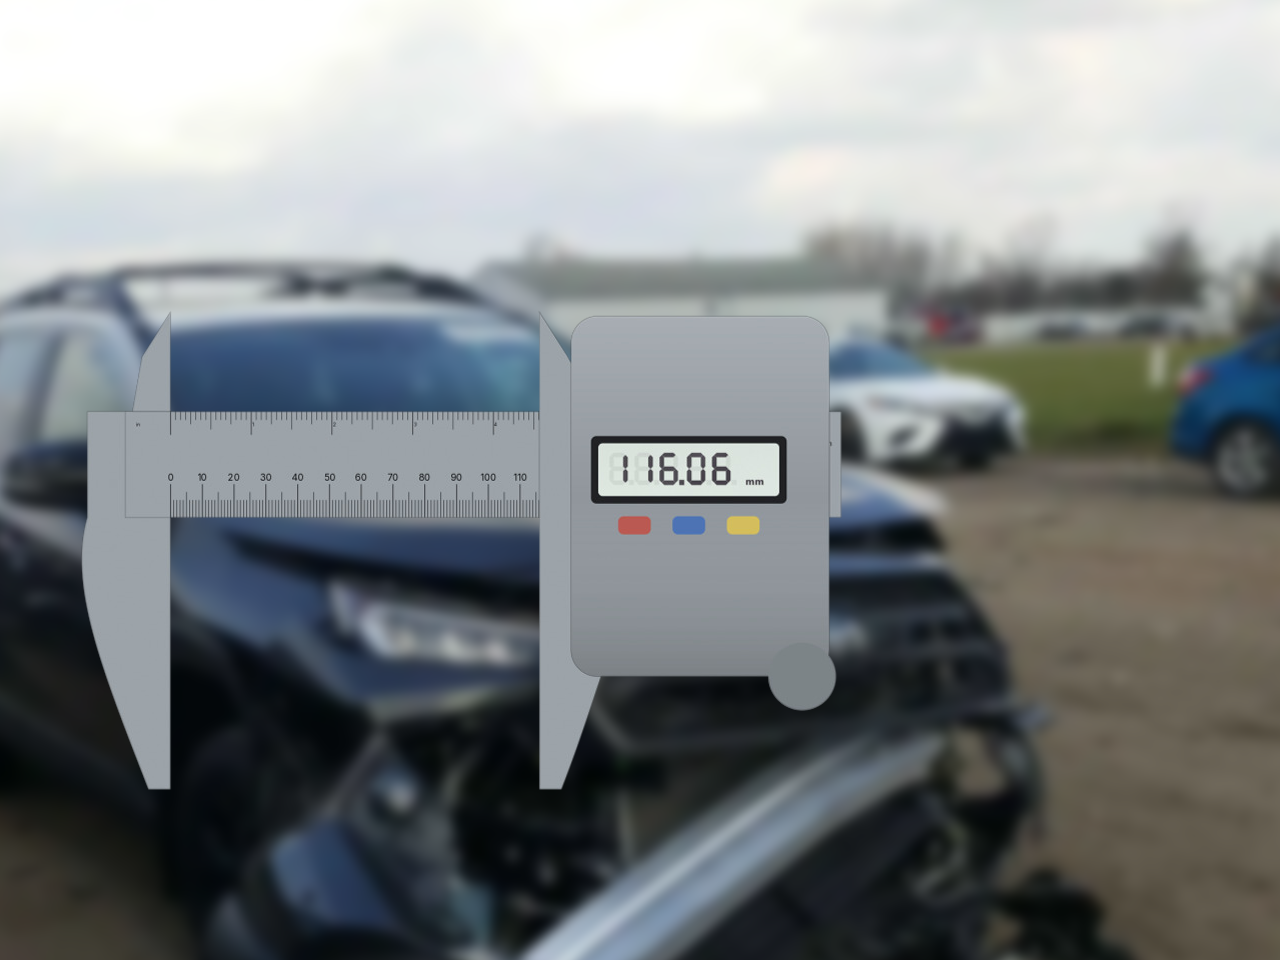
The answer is 116.06 mm
